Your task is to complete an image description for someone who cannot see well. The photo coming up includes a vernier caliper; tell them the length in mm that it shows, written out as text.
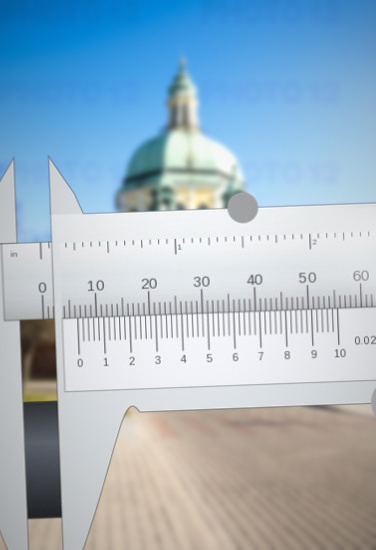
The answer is 6.5 mm
